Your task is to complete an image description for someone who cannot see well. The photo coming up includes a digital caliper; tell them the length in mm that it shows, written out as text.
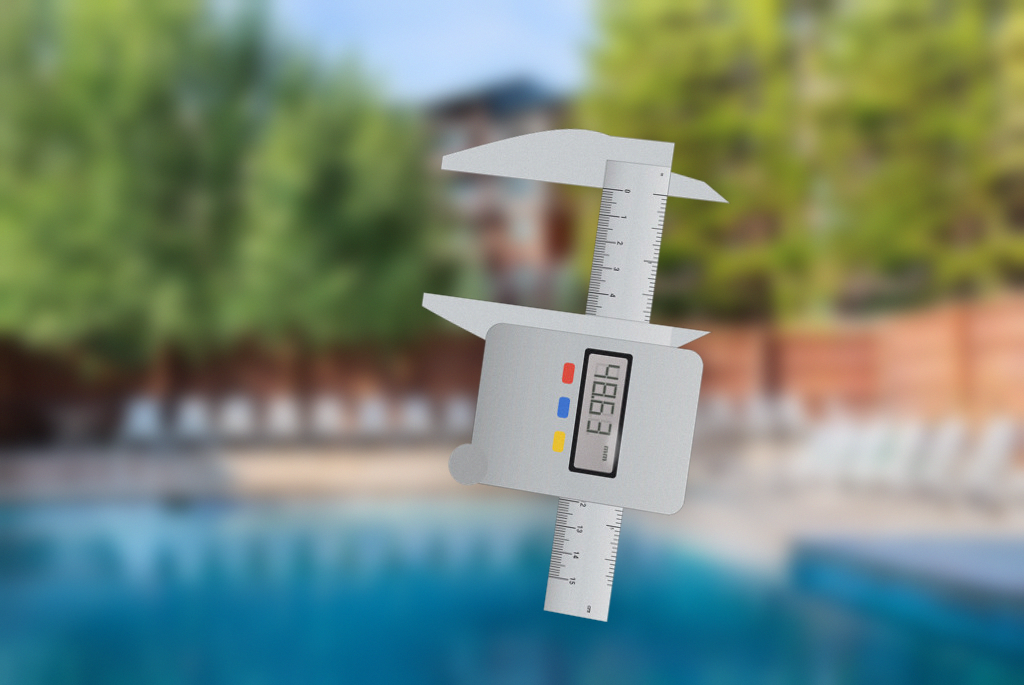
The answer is 48.63 mm
